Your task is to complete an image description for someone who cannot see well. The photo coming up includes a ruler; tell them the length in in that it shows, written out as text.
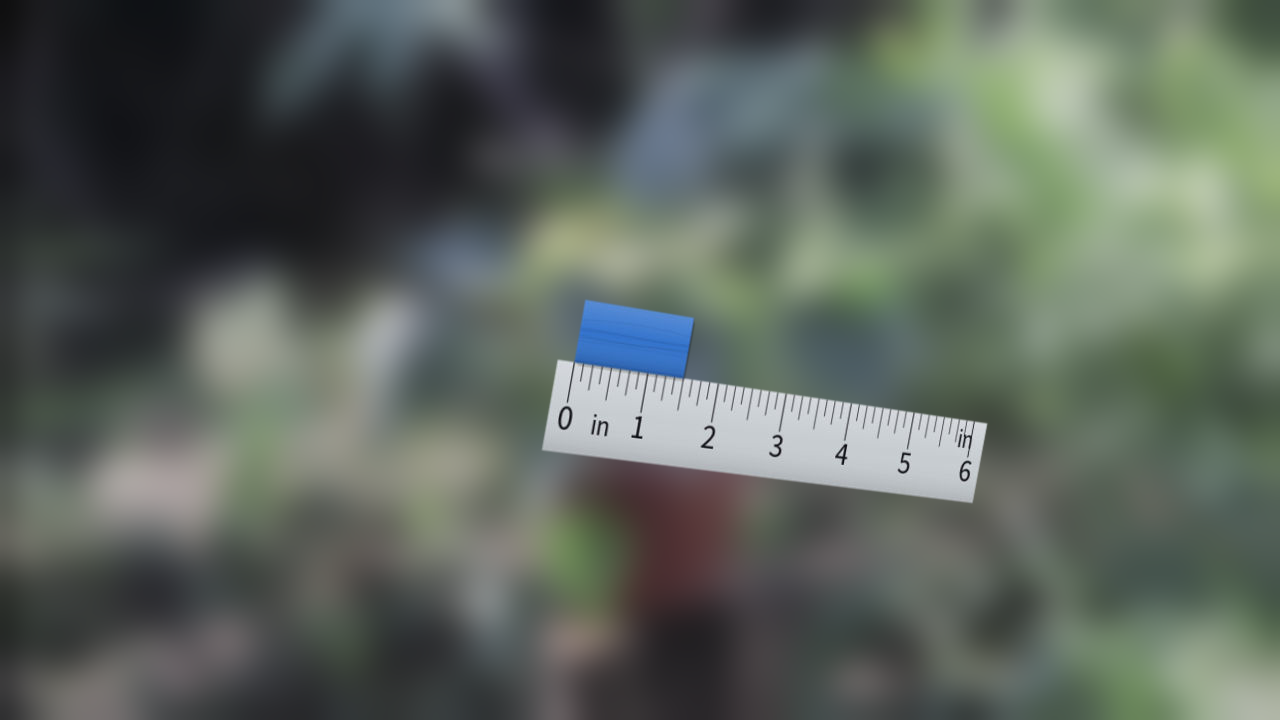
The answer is 1.5 in
